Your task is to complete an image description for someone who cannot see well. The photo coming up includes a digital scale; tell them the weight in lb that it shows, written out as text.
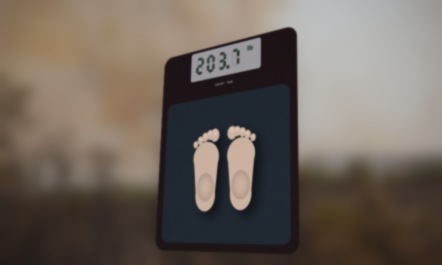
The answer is 203.7 lb
